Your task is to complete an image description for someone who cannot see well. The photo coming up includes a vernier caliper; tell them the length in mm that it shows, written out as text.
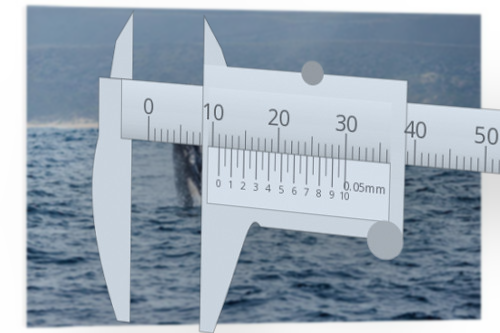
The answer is 11.0 mm
